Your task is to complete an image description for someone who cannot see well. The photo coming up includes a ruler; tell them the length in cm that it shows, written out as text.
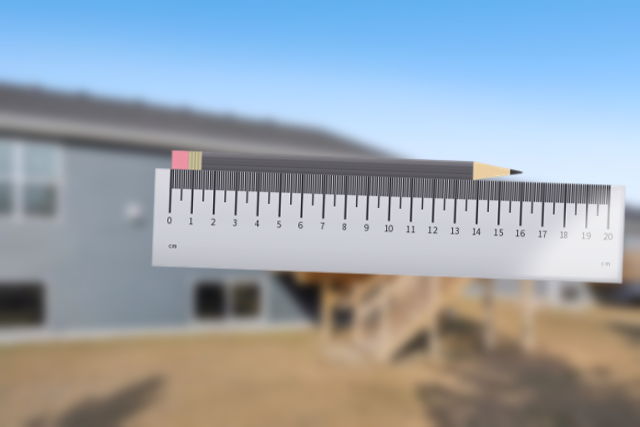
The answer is 16 cm
